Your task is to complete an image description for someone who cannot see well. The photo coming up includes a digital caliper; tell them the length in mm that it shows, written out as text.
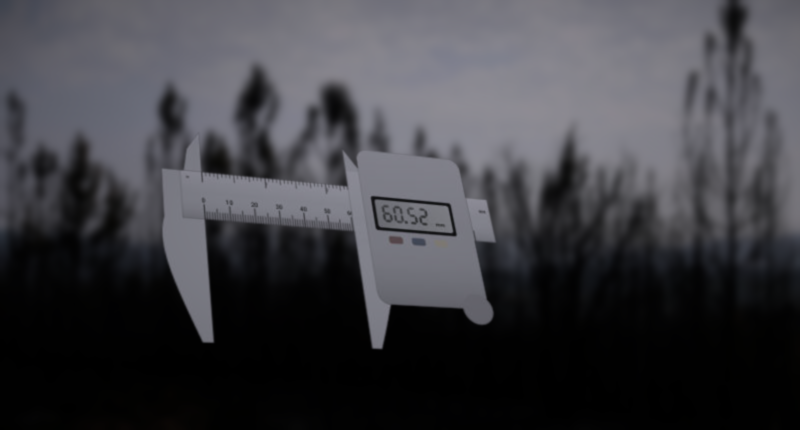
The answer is 60.52 mm
